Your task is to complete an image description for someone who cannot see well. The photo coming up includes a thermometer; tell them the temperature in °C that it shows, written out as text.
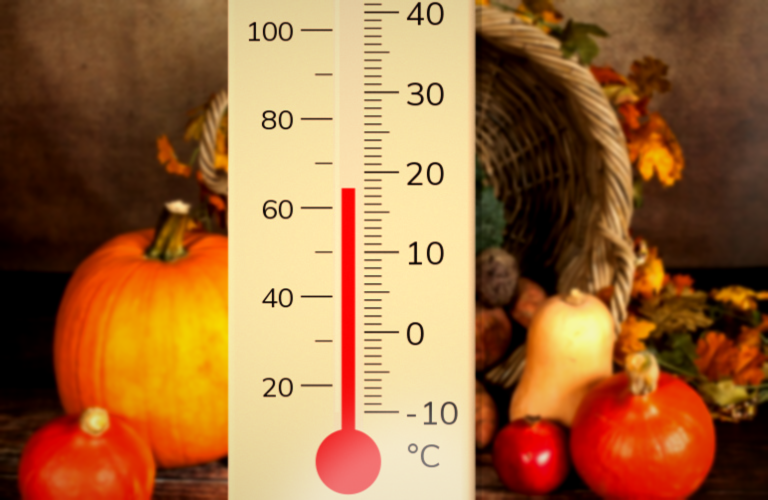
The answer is 18 °C
